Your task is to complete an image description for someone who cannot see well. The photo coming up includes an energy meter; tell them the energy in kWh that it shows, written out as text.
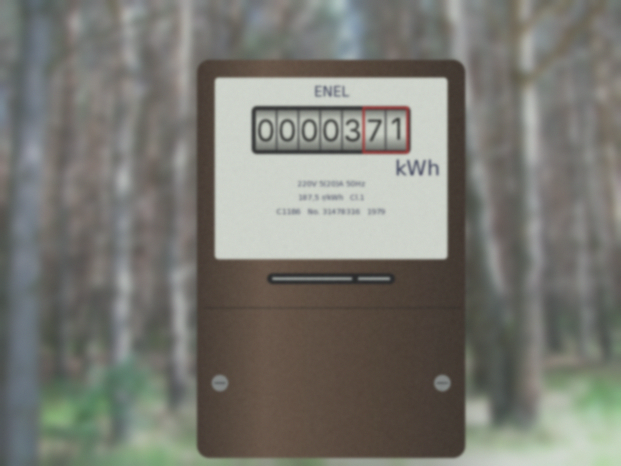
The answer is 3.71 kWh
